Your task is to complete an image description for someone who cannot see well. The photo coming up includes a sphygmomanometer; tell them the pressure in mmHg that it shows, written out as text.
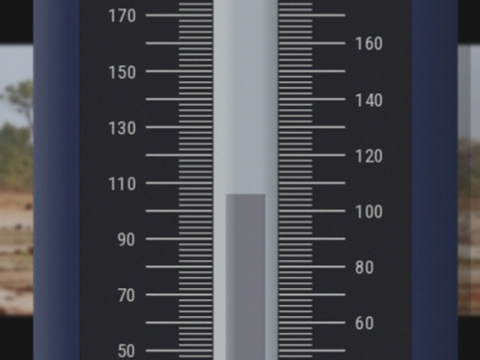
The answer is 106 mmHg
